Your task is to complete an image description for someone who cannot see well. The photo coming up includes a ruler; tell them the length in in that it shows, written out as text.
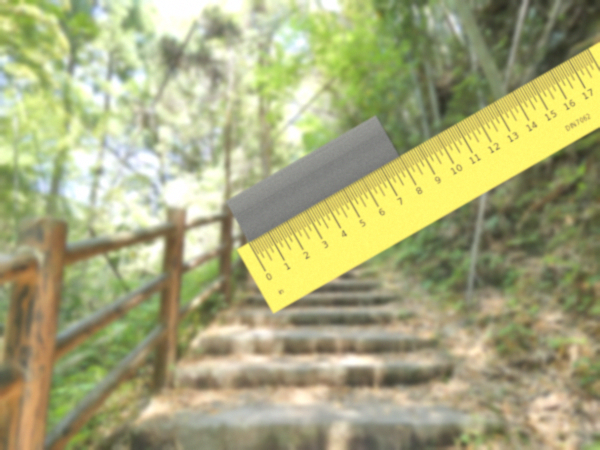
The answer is 8 in
